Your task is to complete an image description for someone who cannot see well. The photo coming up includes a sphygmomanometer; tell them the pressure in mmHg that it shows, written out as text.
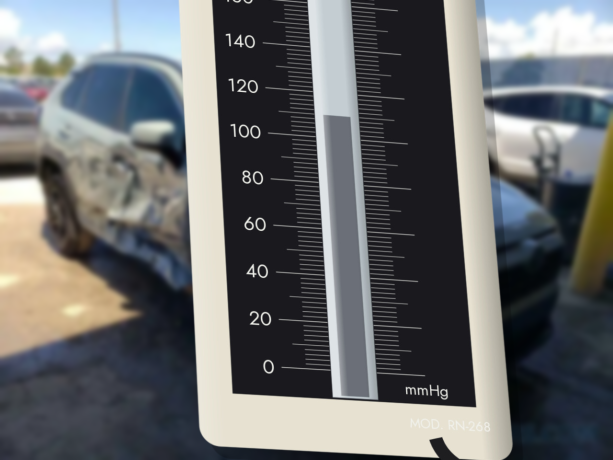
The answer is 110 mmHg
